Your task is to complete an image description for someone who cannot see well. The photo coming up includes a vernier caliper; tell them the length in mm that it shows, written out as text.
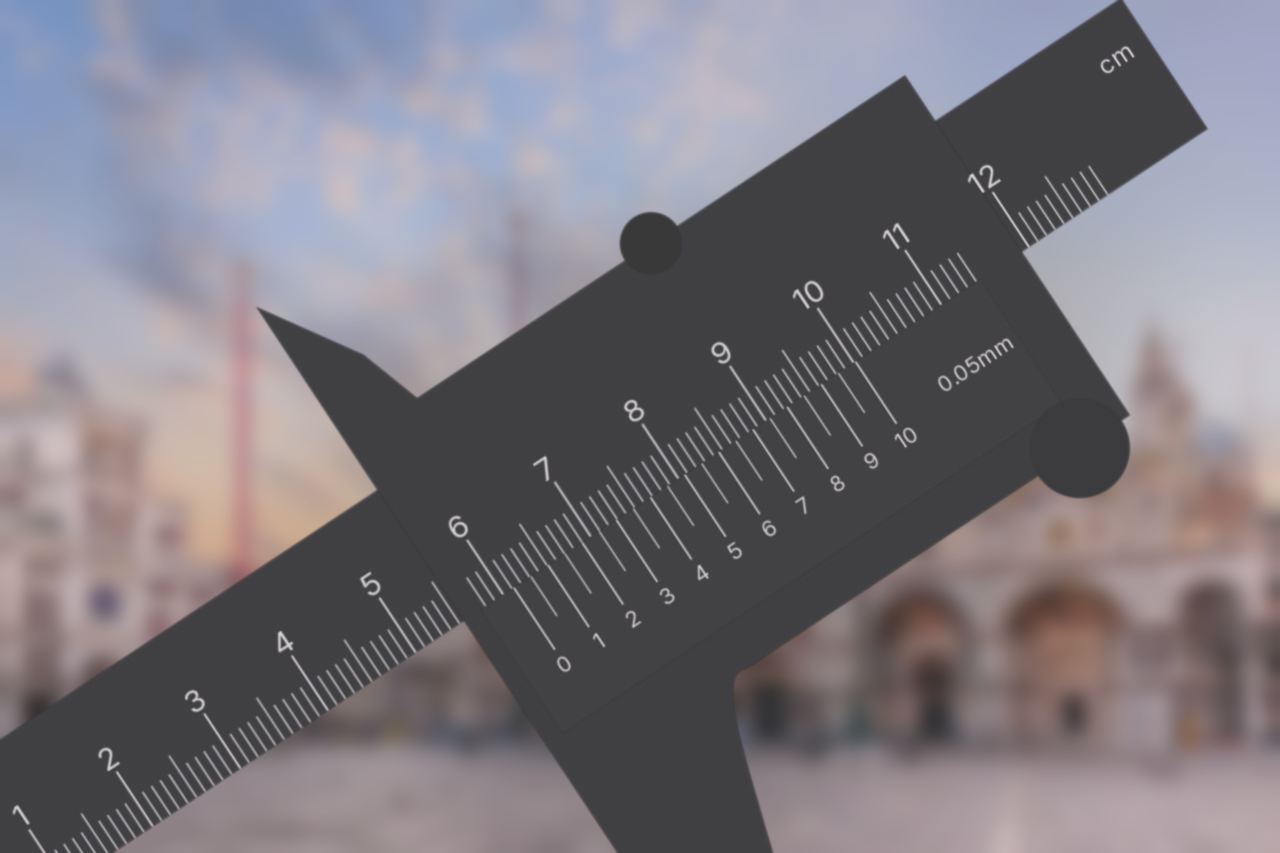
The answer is 61.2 mm
